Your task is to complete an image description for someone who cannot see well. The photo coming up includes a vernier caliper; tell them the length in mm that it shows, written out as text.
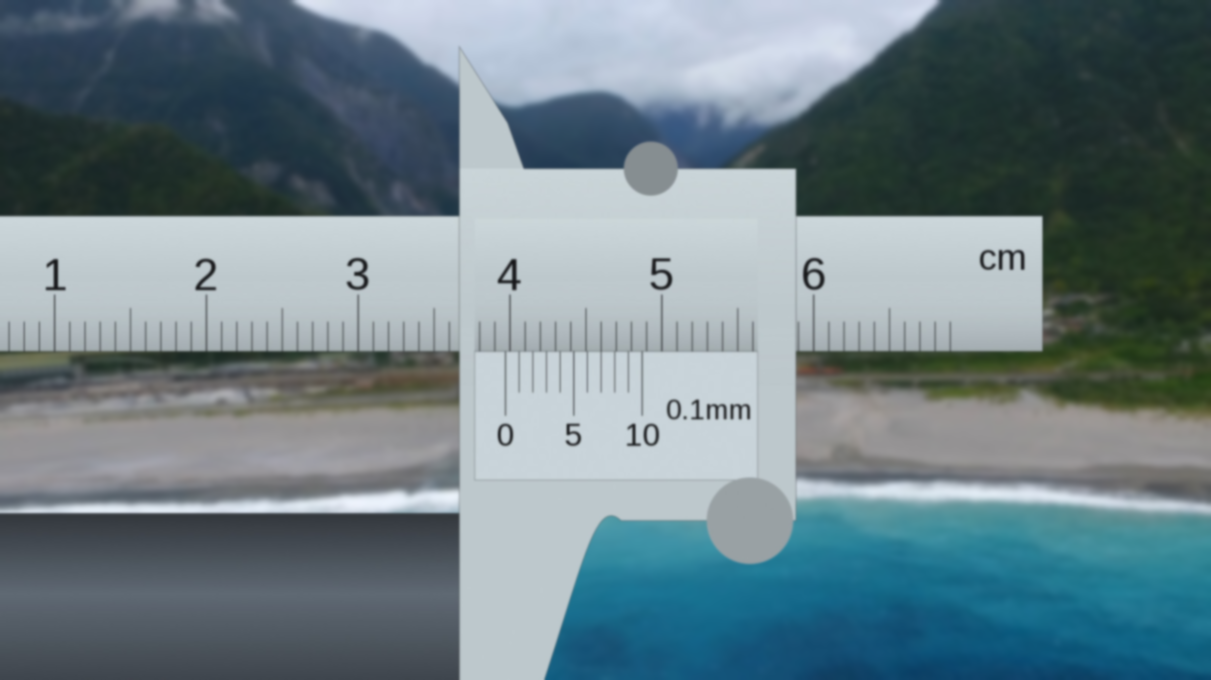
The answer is 39.7 mm
